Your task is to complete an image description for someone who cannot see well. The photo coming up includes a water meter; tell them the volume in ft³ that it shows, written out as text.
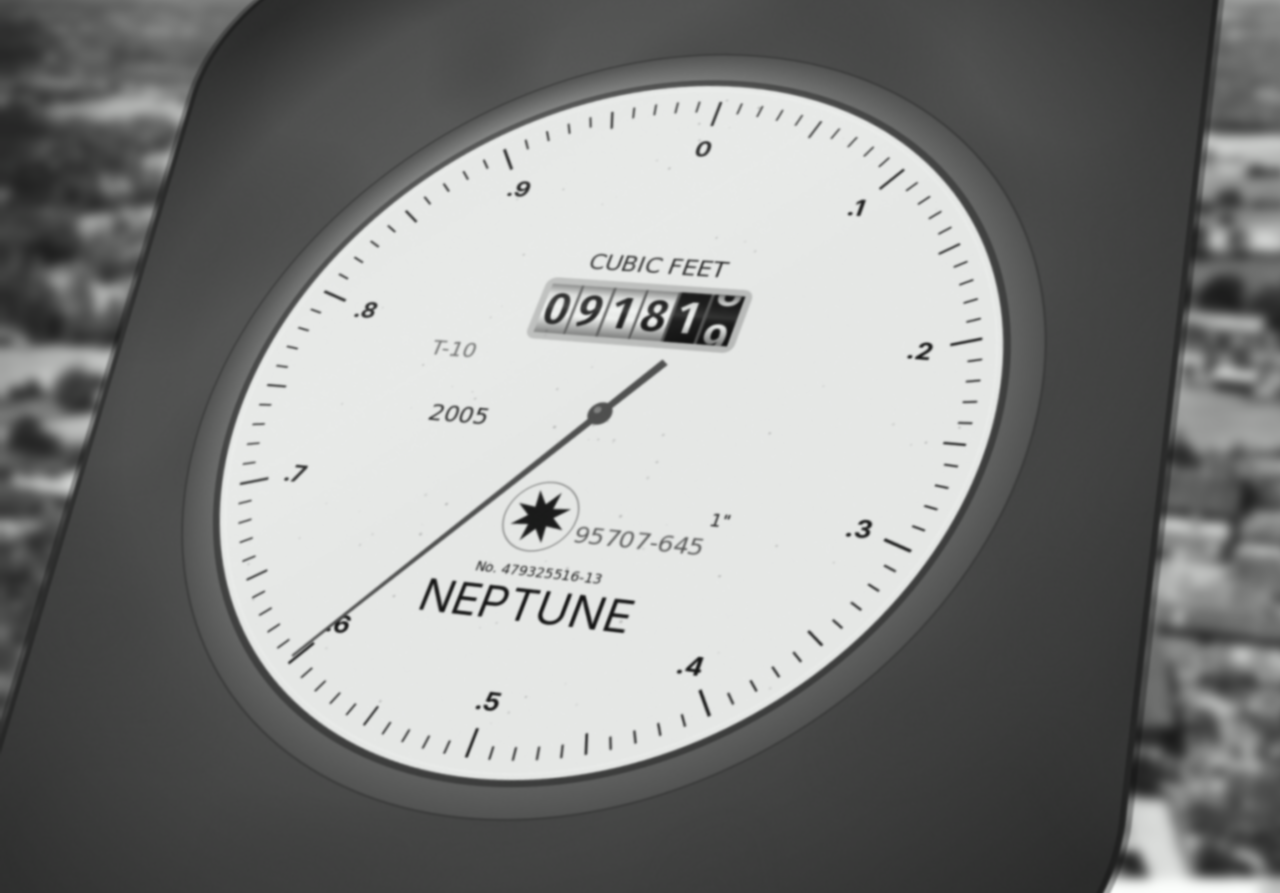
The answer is 91818.60 ft³
